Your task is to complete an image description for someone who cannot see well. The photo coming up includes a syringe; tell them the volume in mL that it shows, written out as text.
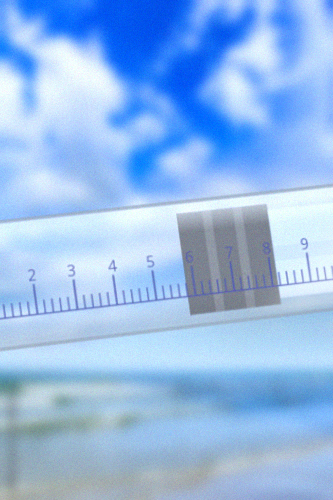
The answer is 5.8 mL
